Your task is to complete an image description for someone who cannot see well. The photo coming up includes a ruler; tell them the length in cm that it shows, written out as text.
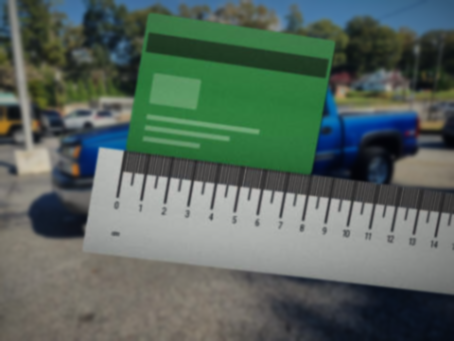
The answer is 8 cm
